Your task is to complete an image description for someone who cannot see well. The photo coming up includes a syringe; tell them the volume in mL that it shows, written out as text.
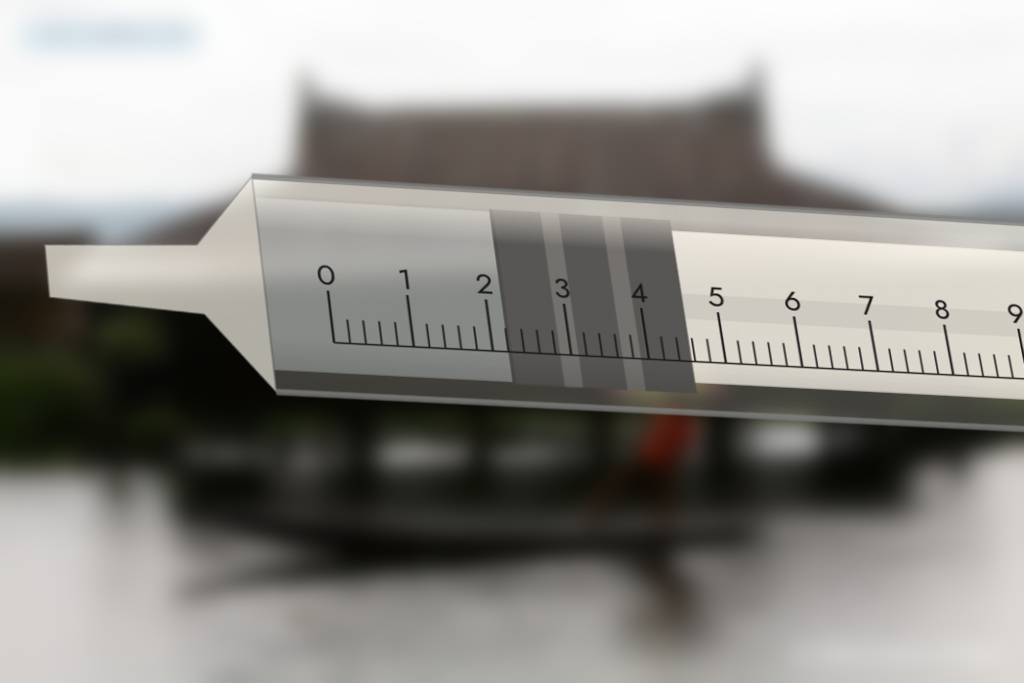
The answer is 2.2 mL
